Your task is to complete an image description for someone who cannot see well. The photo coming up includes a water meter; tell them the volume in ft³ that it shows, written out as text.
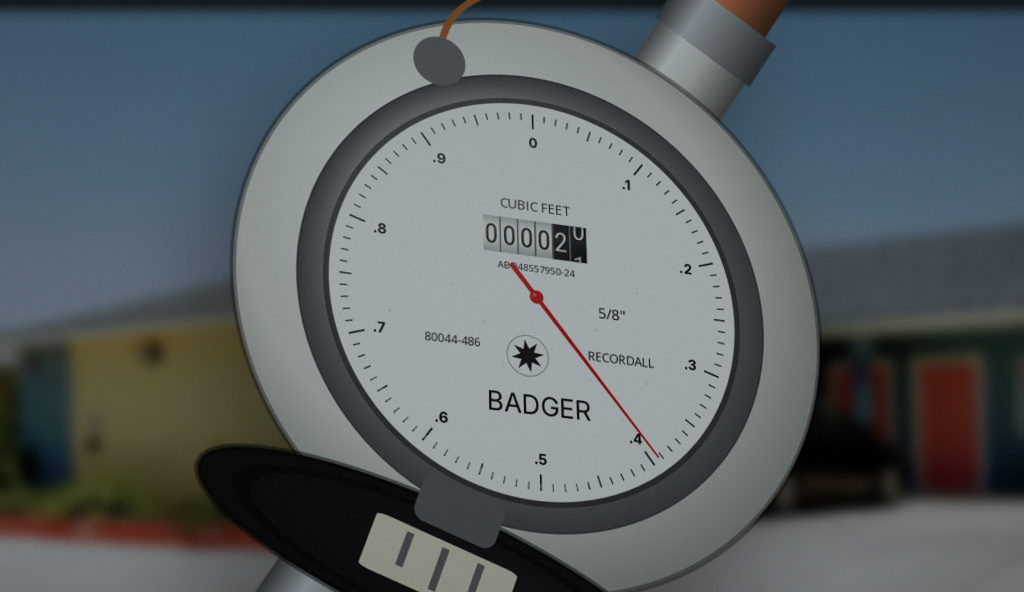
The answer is 20.39 ft³
